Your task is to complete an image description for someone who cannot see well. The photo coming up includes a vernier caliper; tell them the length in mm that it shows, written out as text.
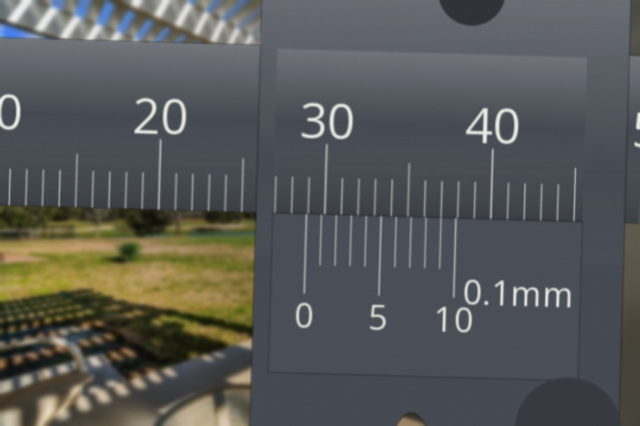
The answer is 28.9 mm
